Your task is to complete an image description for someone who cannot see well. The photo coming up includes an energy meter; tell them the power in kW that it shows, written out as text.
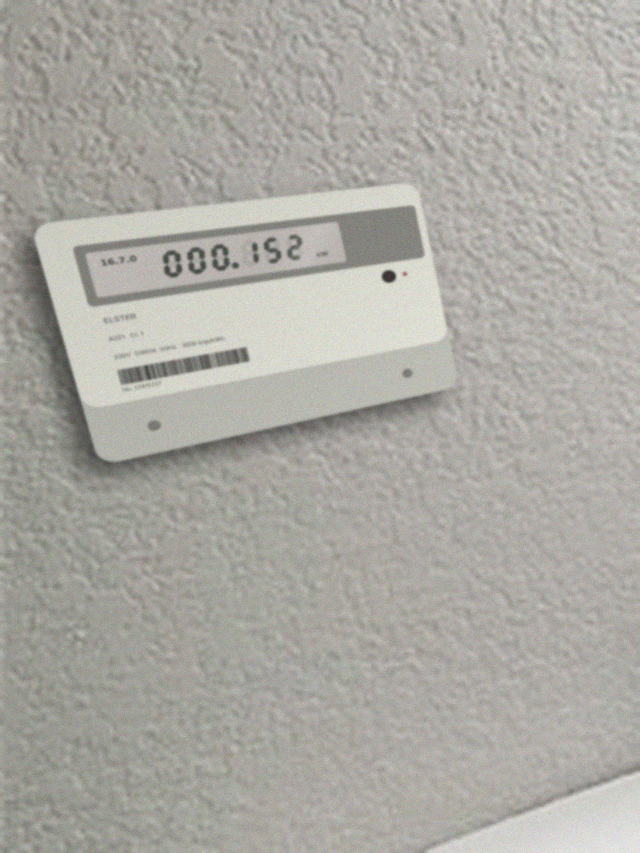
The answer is 0.152 kW
